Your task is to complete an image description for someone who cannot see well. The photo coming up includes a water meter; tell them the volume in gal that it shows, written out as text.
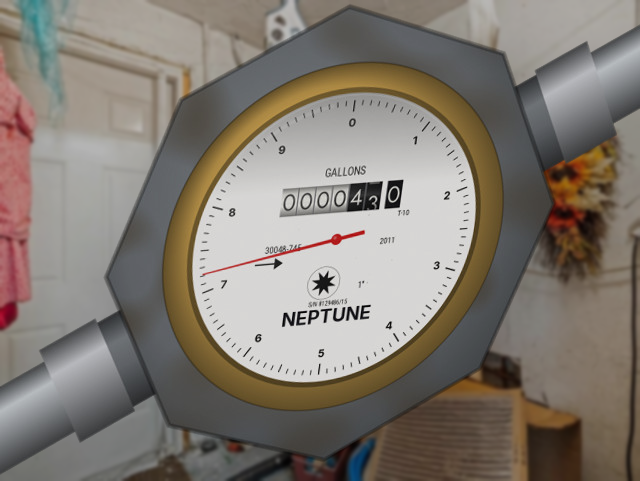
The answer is 427.2 gal
